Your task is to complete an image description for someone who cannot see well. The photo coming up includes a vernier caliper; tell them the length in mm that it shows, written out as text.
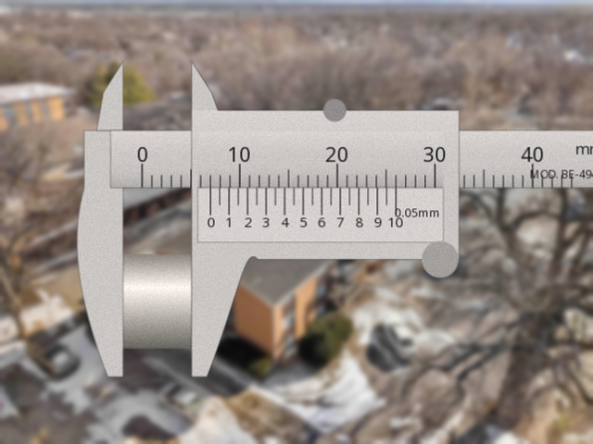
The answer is 7.0 mm
